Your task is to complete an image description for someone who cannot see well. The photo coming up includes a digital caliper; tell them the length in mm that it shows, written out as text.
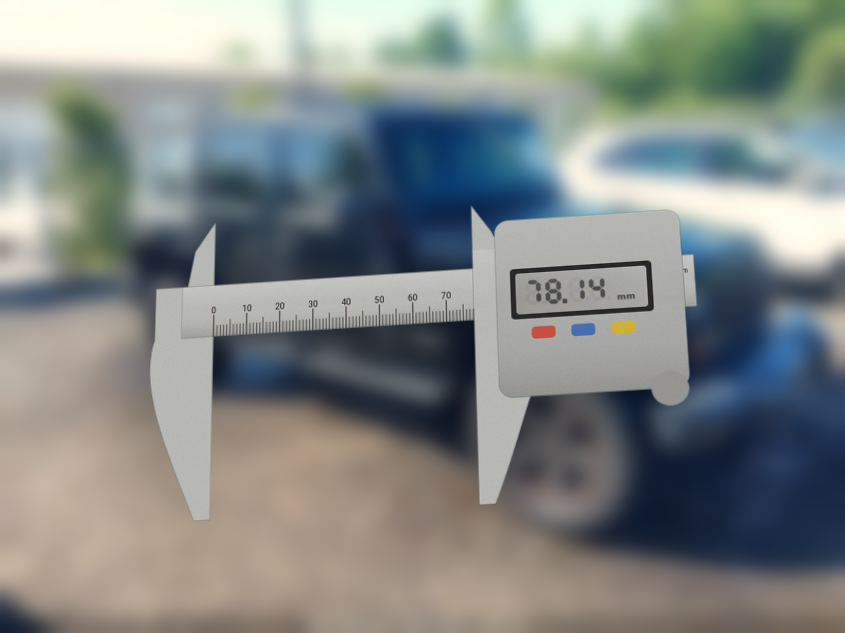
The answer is 78.14 mm
